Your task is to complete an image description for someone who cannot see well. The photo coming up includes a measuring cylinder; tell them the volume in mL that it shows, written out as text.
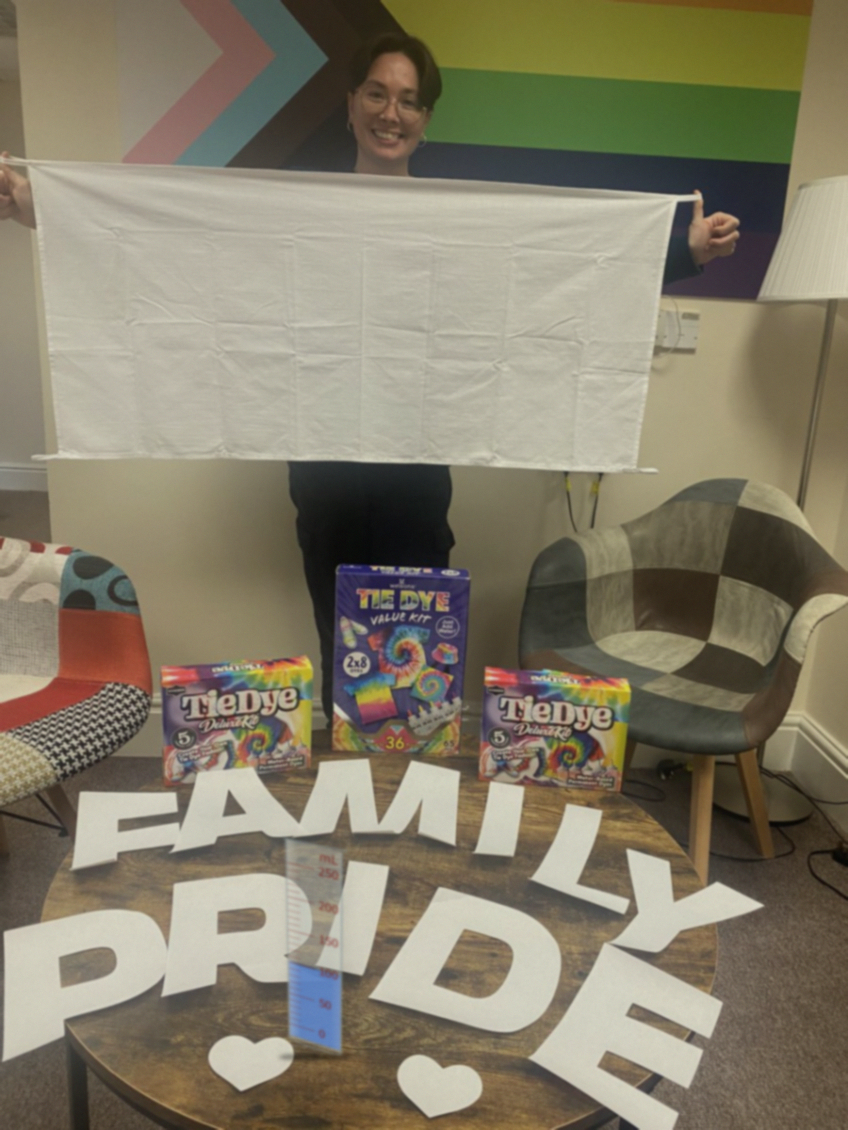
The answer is 100 mL
